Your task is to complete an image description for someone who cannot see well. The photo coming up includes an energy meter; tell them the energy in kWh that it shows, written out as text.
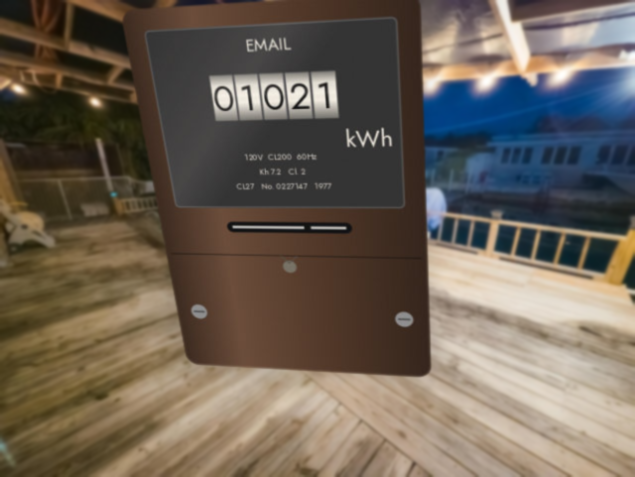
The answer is 1021 kWh
